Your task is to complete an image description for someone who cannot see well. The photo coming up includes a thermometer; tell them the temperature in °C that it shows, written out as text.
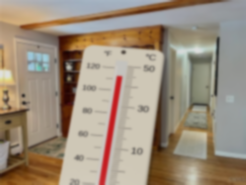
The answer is 45 °C
